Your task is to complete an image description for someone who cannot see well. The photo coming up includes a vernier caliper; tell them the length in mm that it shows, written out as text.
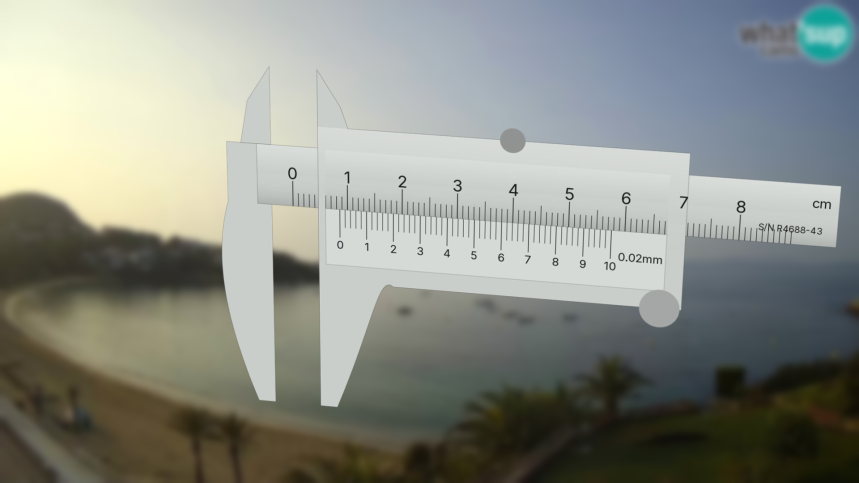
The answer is 8.6 mm
